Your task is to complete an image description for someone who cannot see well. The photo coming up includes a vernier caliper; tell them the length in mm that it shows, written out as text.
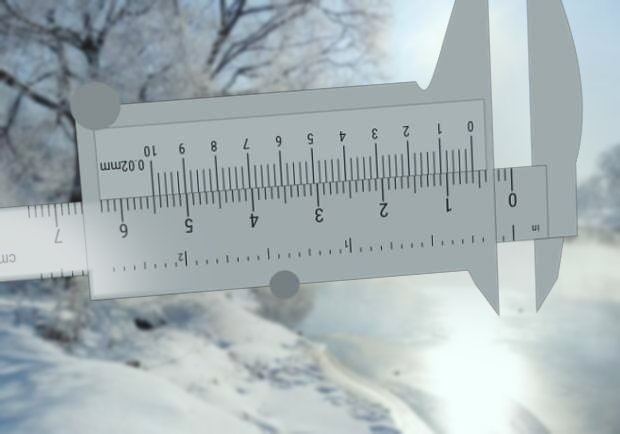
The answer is 6.0 mm
